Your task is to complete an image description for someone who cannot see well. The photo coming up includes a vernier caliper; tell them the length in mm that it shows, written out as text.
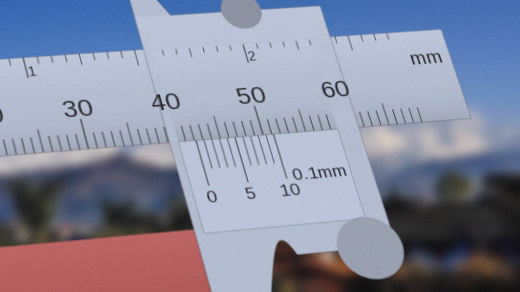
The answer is 42.2 mm
